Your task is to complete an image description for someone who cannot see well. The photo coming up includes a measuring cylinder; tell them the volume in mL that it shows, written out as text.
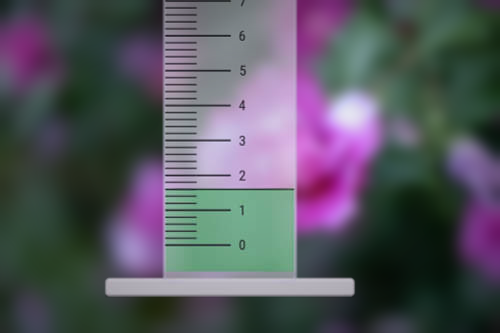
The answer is 1.6 mL
